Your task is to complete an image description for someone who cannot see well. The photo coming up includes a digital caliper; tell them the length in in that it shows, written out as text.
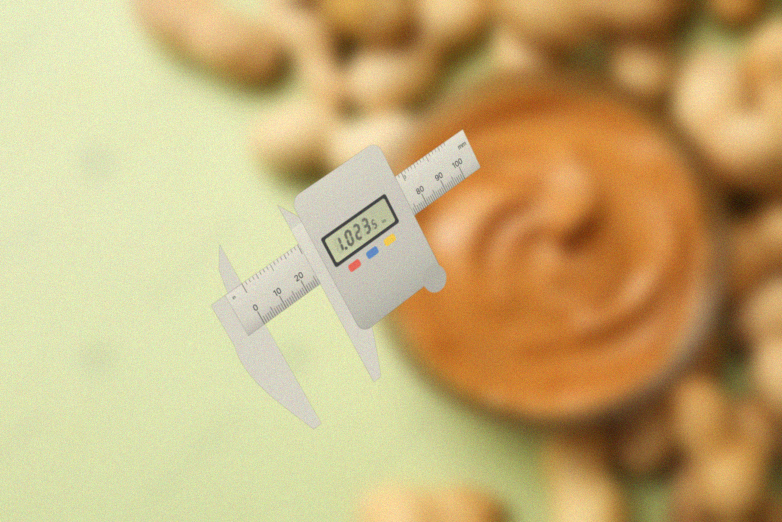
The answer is 1.0235 in
